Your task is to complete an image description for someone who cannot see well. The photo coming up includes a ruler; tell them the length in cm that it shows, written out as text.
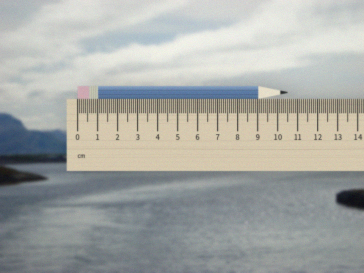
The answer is 10.5 cm
